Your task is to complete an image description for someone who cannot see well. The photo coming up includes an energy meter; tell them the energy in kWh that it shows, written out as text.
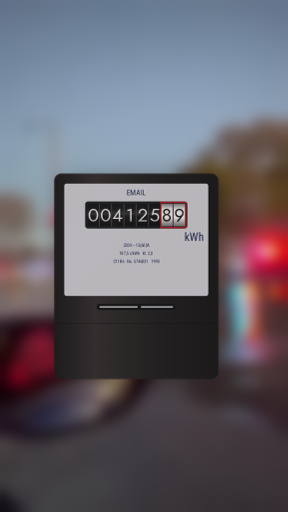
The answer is 4125.89 kWh
